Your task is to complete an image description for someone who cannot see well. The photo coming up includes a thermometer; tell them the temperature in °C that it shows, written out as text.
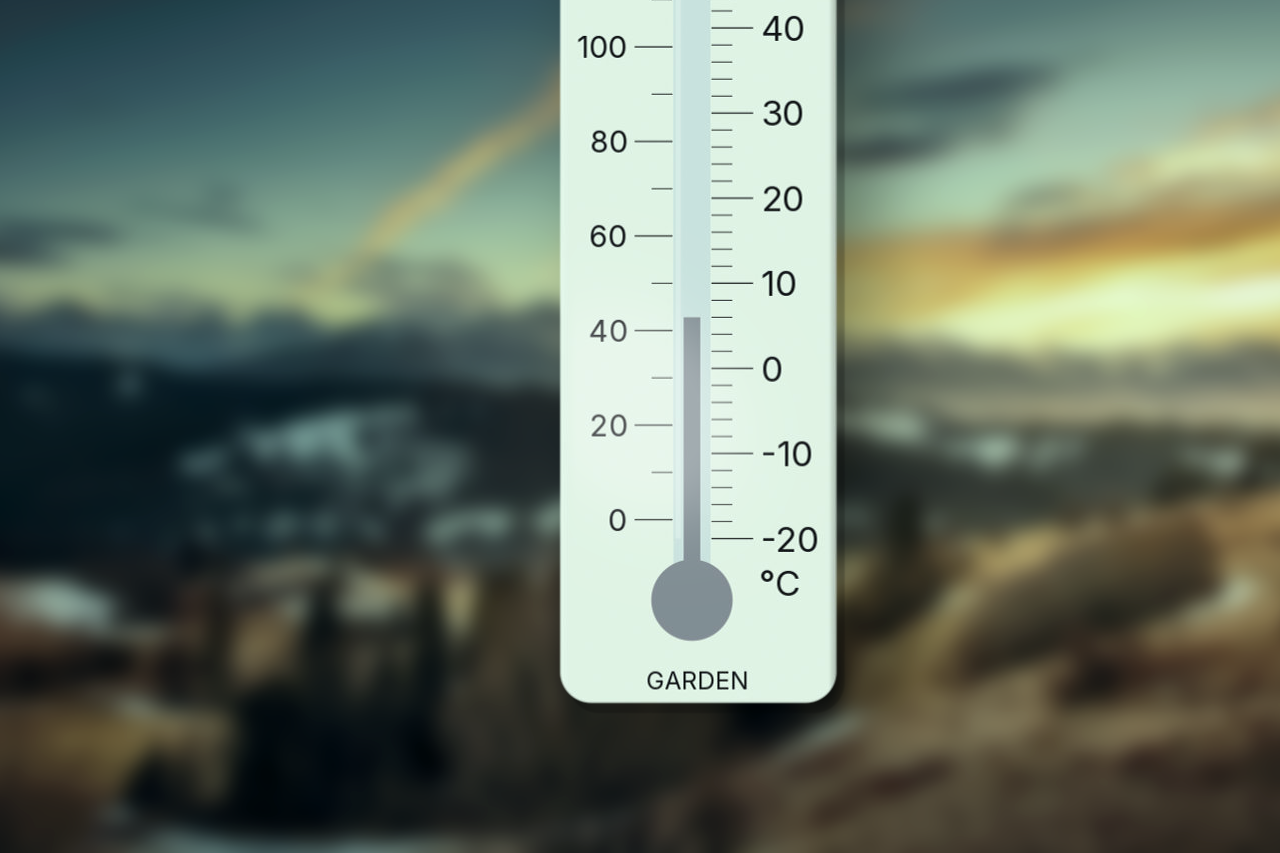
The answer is 6 °C
